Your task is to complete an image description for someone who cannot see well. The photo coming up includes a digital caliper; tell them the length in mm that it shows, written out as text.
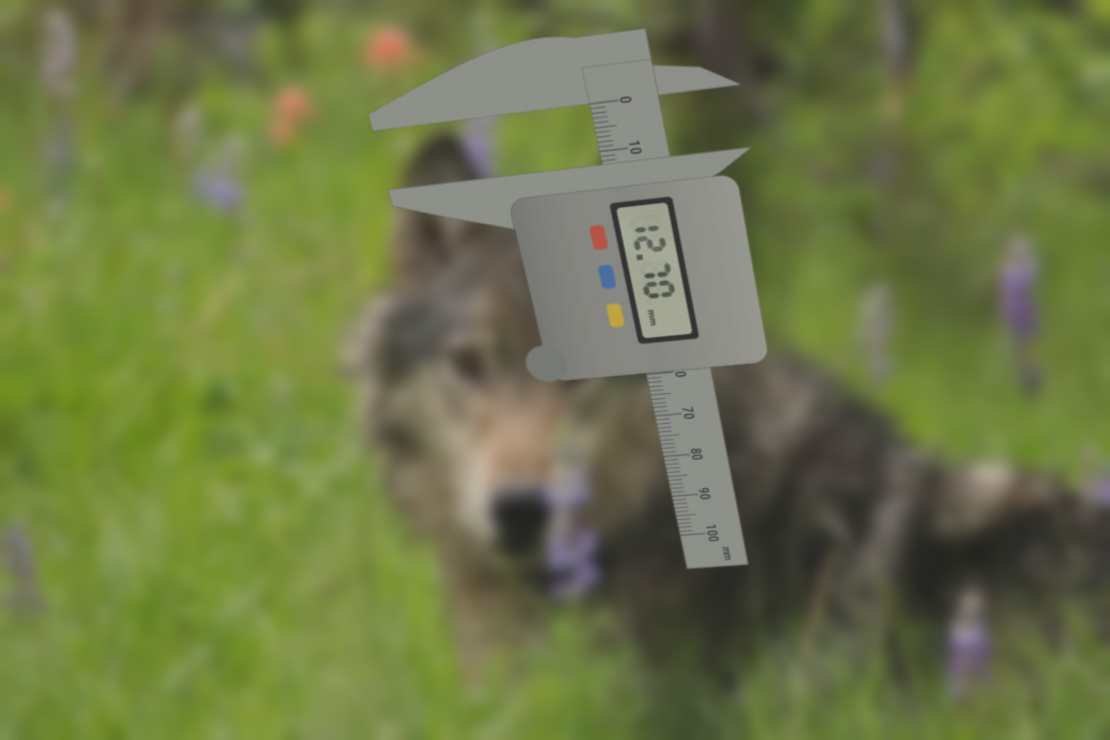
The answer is 12.70 mm
